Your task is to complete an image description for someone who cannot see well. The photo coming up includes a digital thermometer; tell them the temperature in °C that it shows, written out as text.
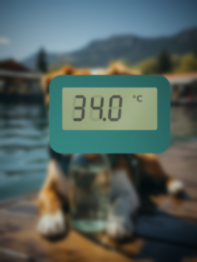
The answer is 34.0 °C
